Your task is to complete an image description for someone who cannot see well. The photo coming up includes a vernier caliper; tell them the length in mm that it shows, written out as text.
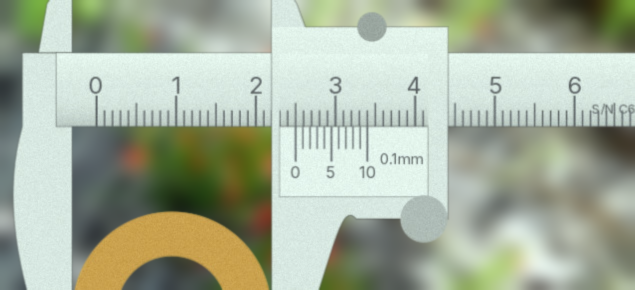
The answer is 25.0 mm
